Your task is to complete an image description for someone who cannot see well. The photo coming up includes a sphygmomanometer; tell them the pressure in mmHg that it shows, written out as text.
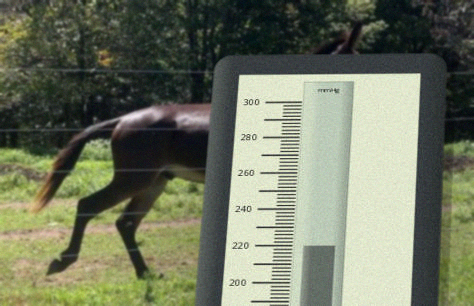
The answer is 220 mmHg
